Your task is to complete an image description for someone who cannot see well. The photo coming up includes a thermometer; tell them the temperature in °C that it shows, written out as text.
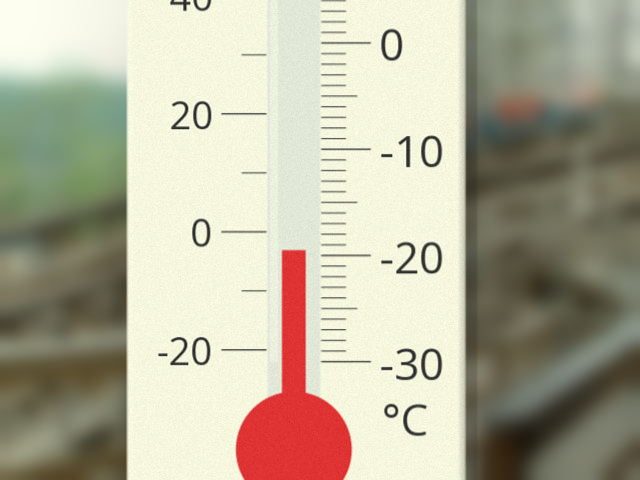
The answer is -19.5 °C
